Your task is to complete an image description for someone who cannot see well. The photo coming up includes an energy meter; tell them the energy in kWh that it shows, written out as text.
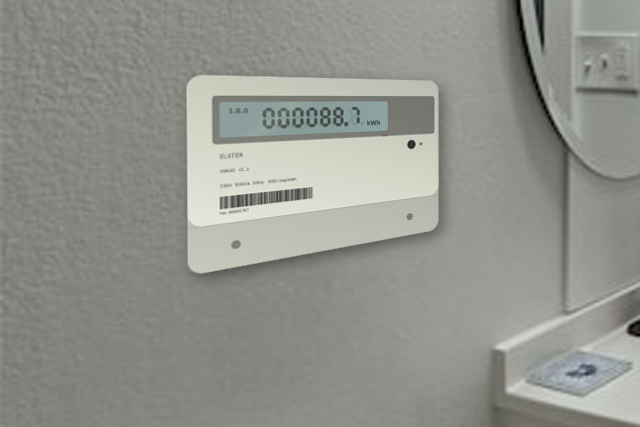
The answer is 88.7 kWh
